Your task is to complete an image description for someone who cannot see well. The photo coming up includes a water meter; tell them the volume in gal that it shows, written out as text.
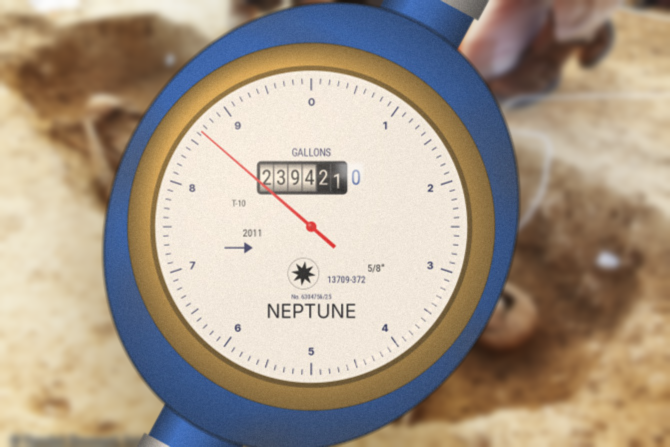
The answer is 2394208.6 gal
